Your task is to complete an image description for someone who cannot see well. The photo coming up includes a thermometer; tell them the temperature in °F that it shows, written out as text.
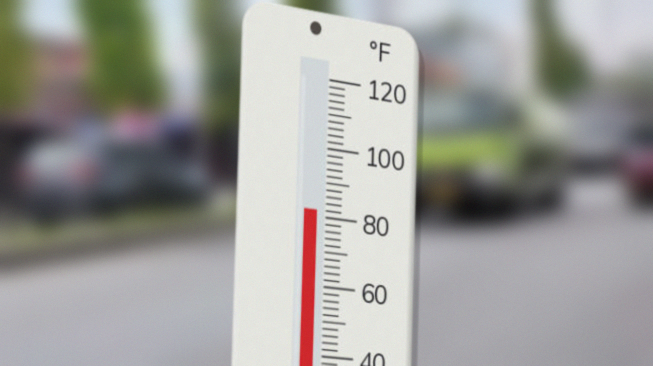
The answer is 82 °F
